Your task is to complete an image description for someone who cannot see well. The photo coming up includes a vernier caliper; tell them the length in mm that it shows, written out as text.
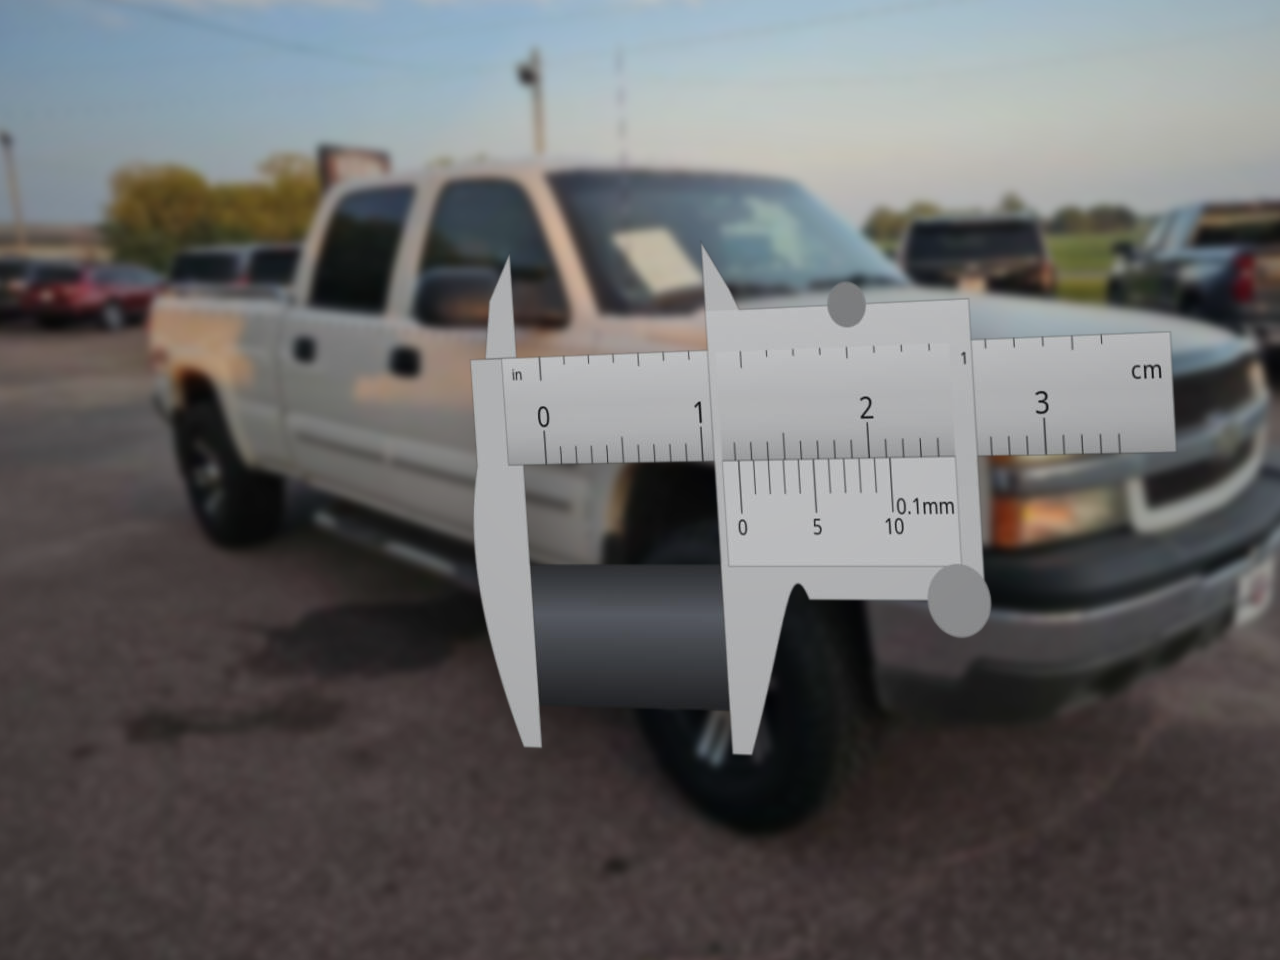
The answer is 12.2 mm
